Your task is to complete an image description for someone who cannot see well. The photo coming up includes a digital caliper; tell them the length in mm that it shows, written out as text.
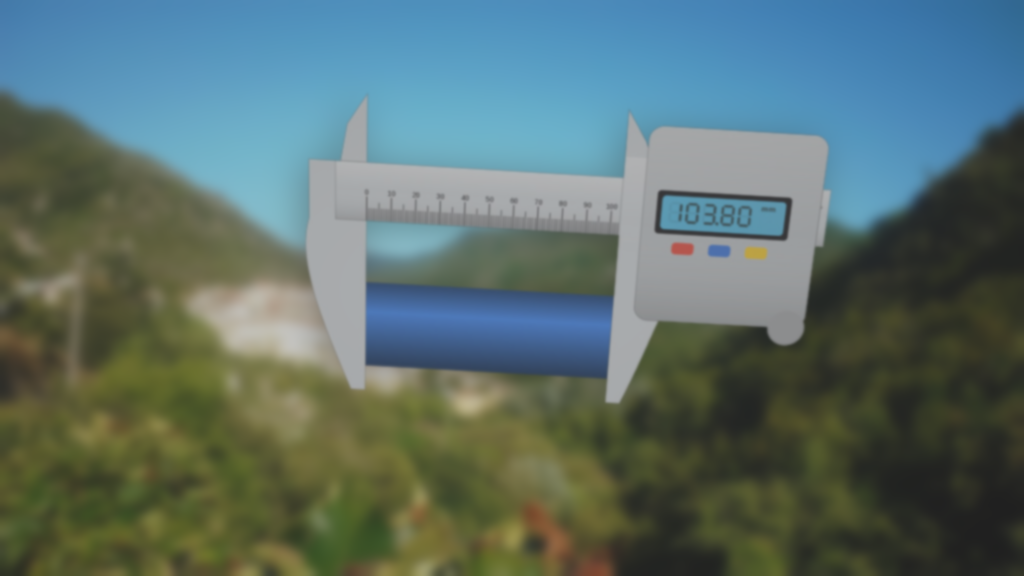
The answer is 103.80 mm
